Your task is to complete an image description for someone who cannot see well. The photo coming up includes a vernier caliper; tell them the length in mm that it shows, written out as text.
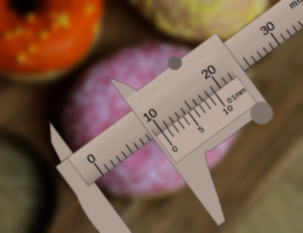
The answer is 10.0 mm
